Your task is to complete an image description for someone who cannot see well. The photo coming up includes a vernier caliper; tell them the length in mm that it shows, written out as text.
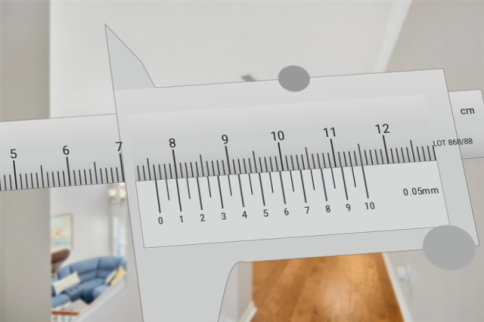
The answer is 76.0 mm
